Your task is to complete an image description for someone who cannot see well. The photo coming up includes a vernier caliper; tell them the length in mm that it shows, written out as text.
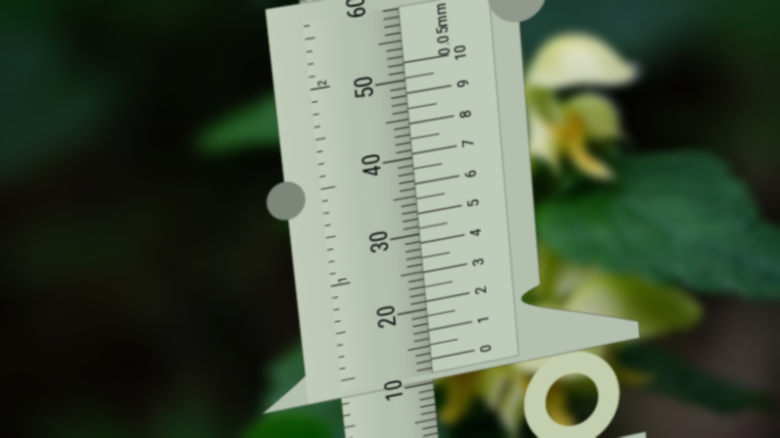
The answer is 13.2 mm
